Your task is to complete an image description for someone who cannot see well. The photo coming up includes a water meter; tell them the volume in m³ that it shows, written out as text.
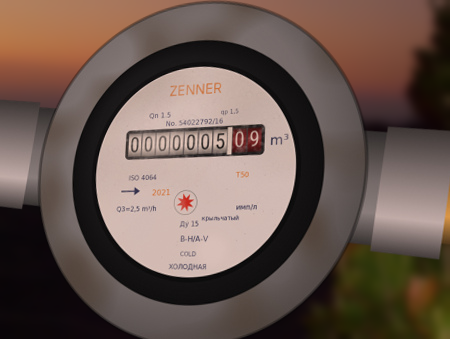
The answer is 5.09 m³
